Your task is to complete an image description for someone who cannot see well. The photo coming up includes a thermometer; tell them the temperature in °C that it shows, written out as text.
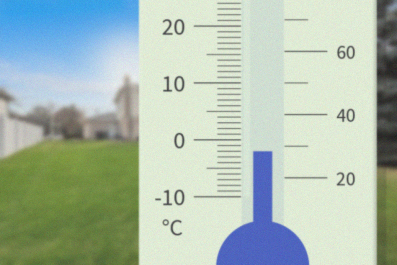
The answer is -2 °C
